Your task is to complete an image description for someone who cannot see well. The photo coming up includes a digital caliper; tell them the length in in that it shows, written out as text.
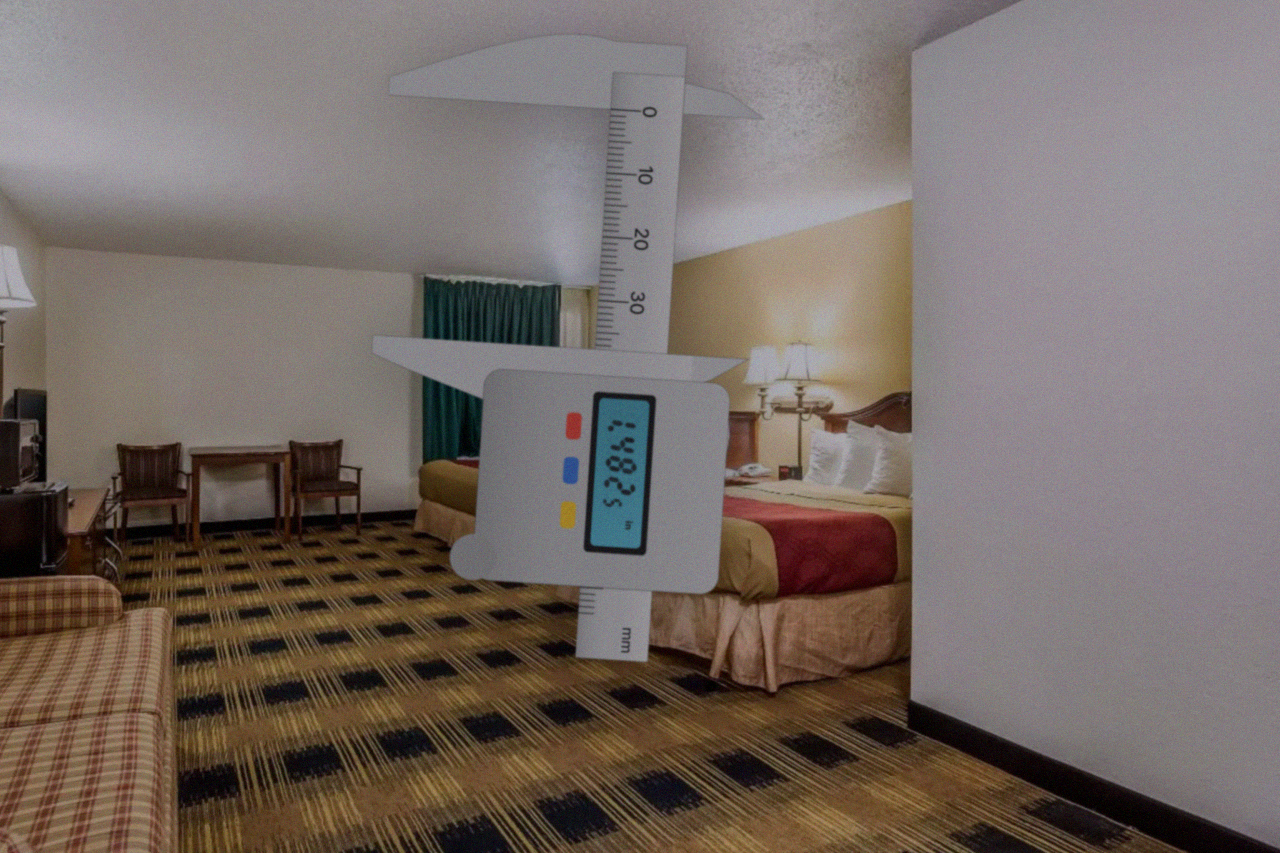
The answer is 1.4825 in
